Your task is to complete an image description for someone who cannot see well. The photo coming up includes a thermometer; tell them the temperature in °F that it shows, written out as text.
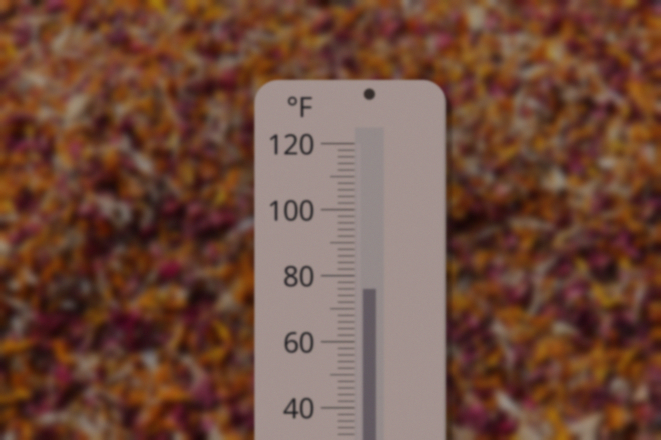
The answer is 76 °F
